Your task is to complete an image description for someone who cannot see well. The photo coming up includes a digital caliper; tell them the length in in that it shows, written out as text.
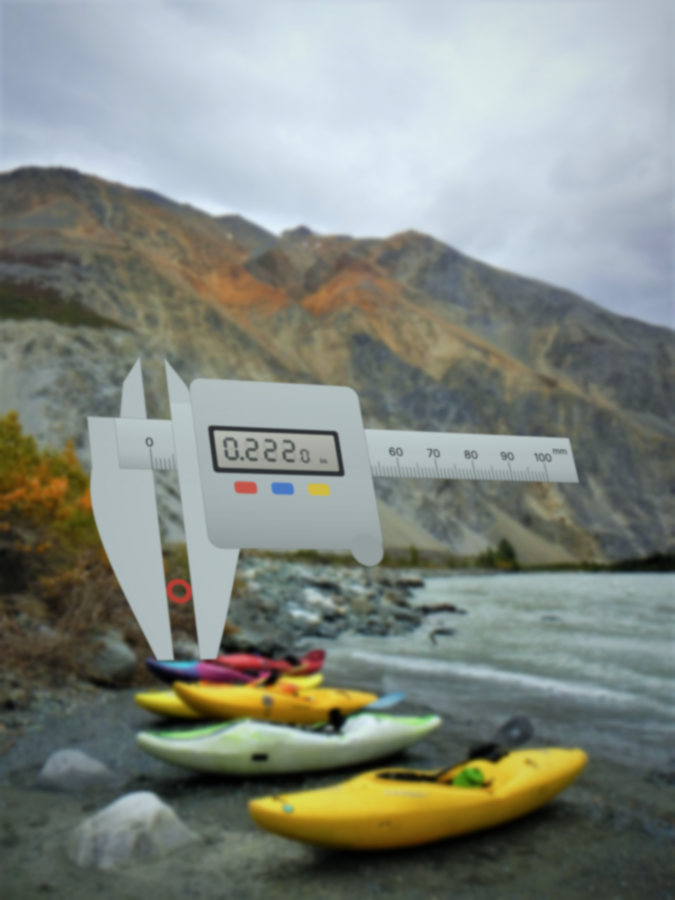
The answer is 0.2220 in
